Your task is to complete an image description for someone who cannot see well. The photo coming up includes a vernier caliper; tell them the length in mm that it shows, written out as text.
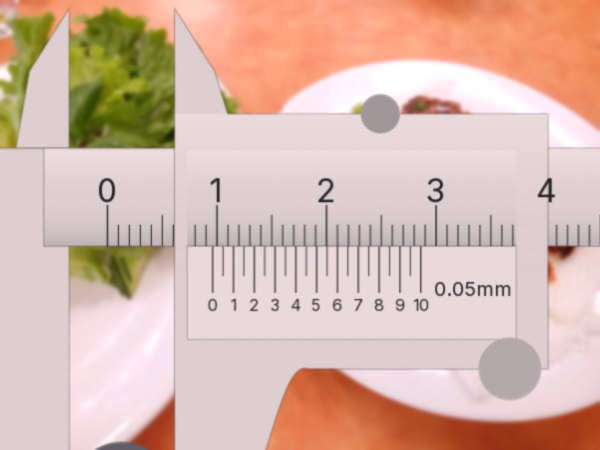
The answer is 9.6 mm
